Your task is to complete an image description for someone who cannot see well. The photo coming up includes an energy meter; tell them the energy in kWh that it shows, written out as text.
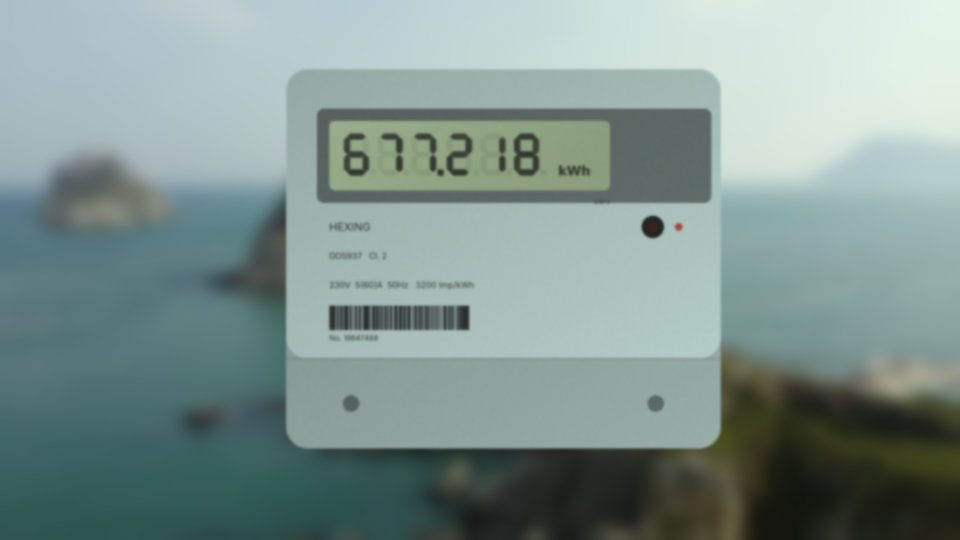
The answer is 677.218 kWh
